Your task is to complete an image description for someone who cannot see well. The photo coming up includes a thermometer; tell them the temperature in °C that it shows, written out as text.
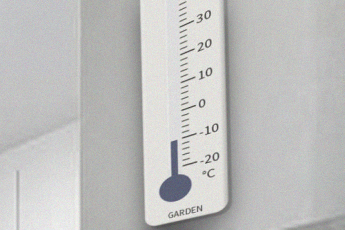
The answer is -10 °C
